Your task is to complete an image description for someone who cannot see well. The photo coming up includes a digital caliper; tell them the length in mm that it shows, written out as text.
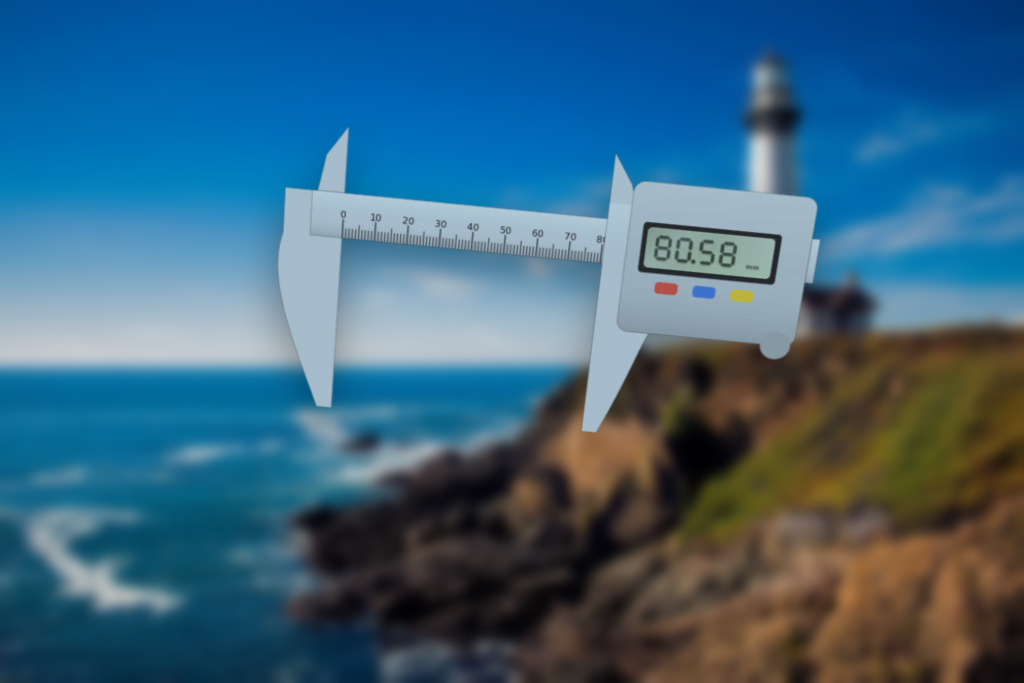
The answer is 80.58 mm
